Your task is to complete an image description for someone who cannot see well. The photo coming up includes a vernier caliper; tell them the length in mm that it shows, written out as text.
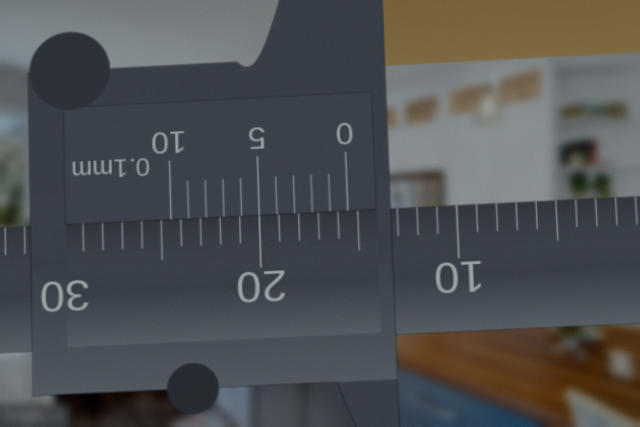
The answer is 15.5 mm
